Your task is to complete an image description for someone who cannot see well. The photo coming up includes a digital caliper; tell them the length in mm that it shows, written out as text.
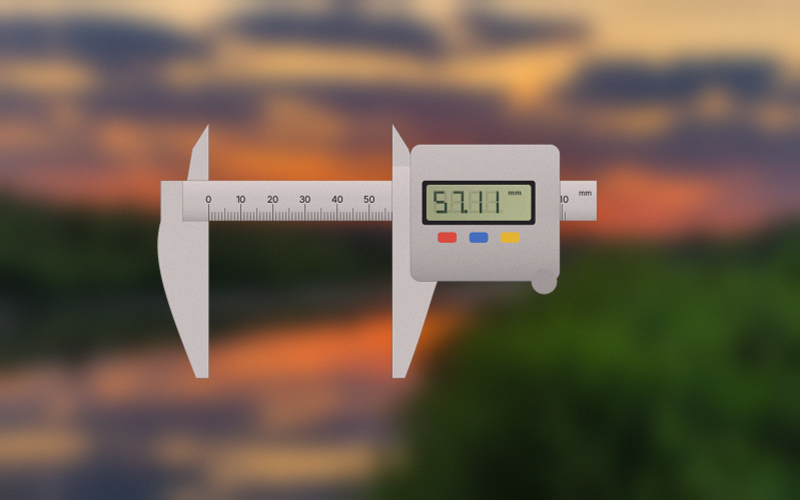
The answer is 57.11 mm
